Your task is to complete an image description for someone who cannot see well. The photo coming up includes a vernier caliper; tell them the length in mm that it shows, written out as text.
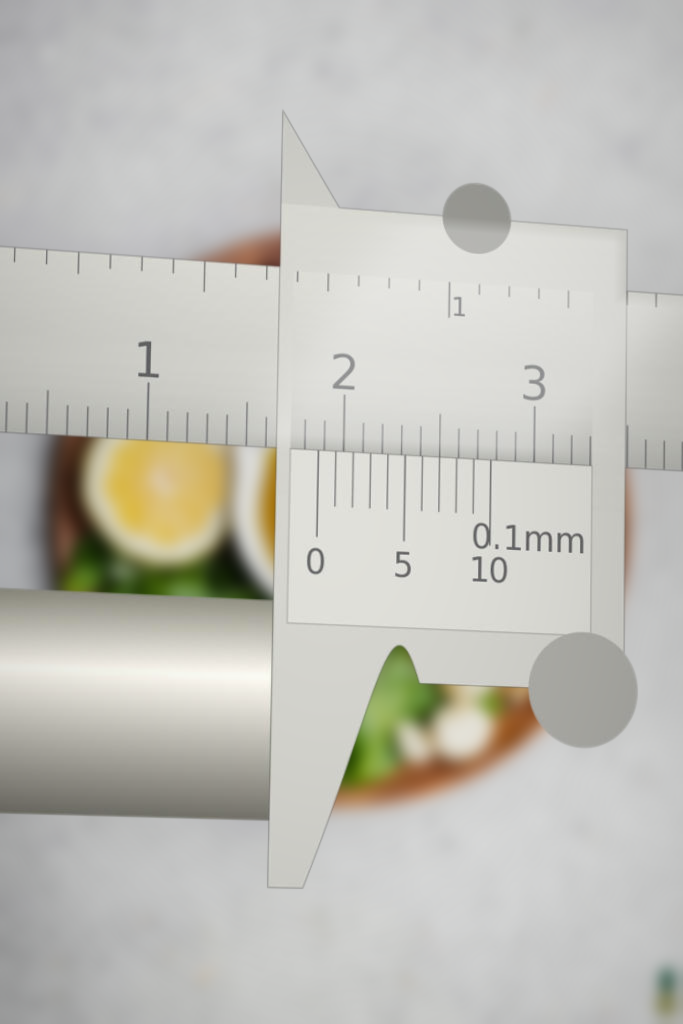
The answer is 18.7 mm
